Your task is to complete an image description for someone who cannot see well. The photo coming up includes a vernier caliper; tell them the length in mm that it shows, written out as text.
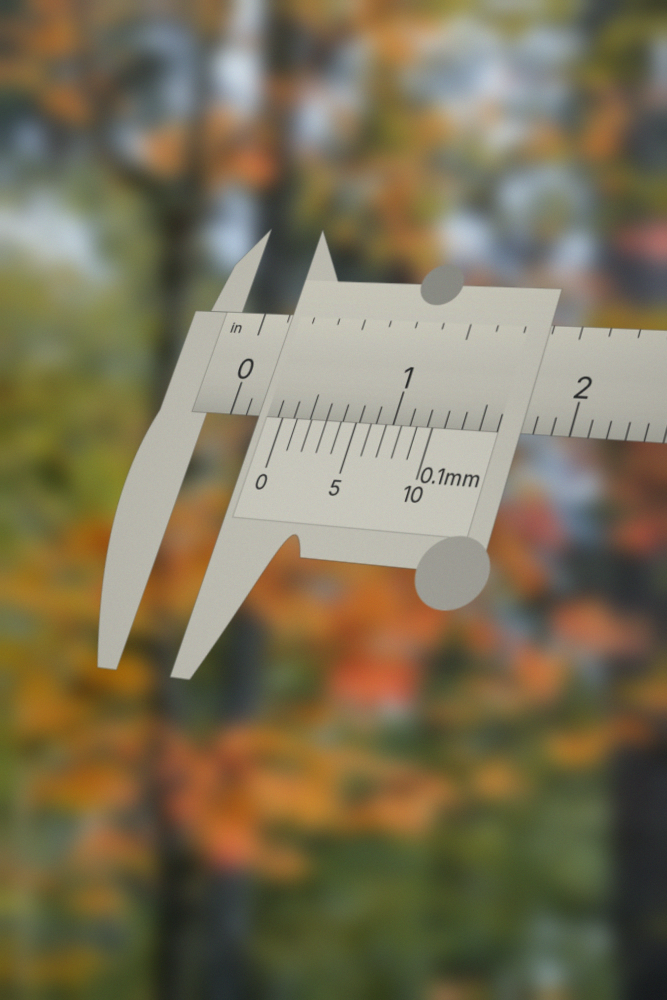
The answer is 3.3 mm
